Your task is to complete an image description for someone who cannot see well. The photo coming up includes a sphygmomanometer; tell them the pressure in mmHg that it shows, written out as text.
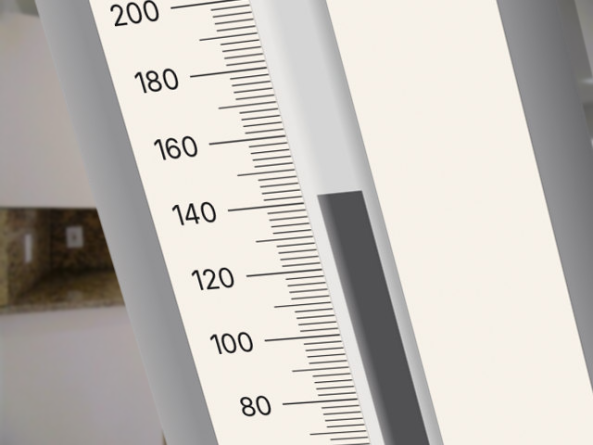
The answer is 142 mmHg
